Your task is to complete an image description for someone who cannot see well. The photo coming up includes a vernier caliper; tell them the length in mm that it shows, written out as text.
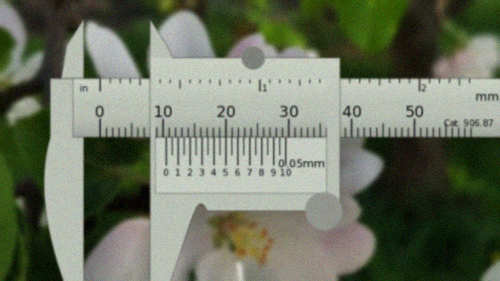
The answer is 10.5 mm
